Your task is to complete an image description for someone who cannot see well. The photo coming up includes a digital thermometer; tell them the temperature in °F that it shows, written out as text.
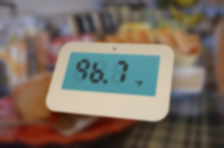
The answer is 96.7 °F
